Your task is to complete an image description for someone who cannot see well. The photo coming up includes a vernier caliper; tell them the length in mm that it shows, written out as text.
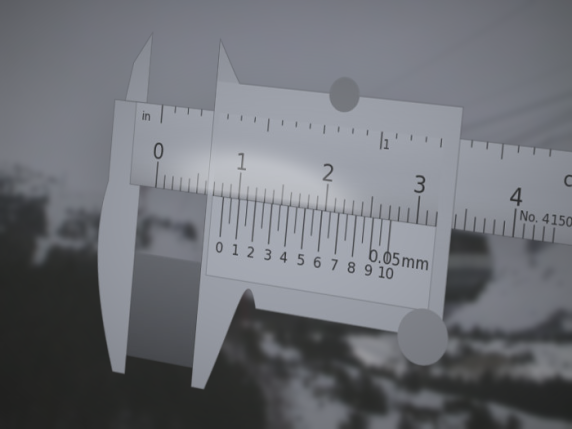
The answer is 8.2 mm
